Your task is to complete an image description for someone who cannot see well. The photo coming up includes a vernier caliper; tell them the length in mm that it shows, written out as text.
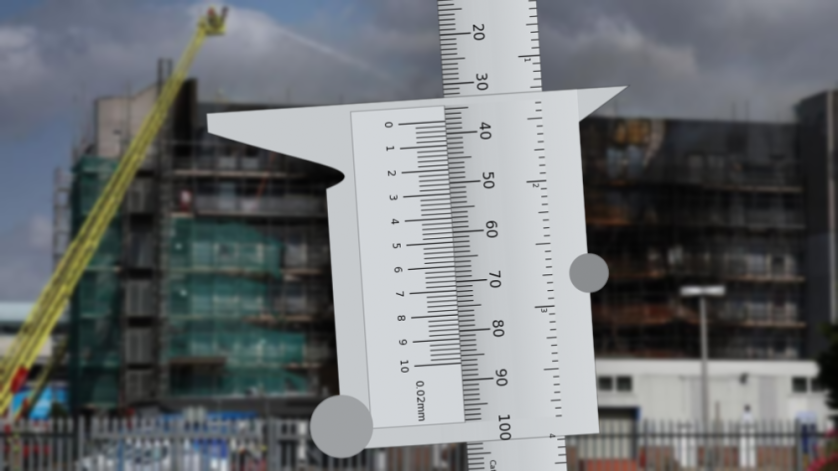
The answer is 37.5 mm
